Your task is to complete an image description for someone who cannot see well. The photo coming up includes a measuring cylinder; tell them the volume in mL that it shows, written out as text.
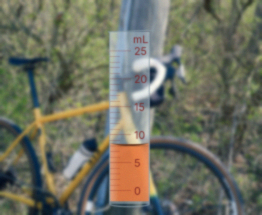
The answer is 8 mL
